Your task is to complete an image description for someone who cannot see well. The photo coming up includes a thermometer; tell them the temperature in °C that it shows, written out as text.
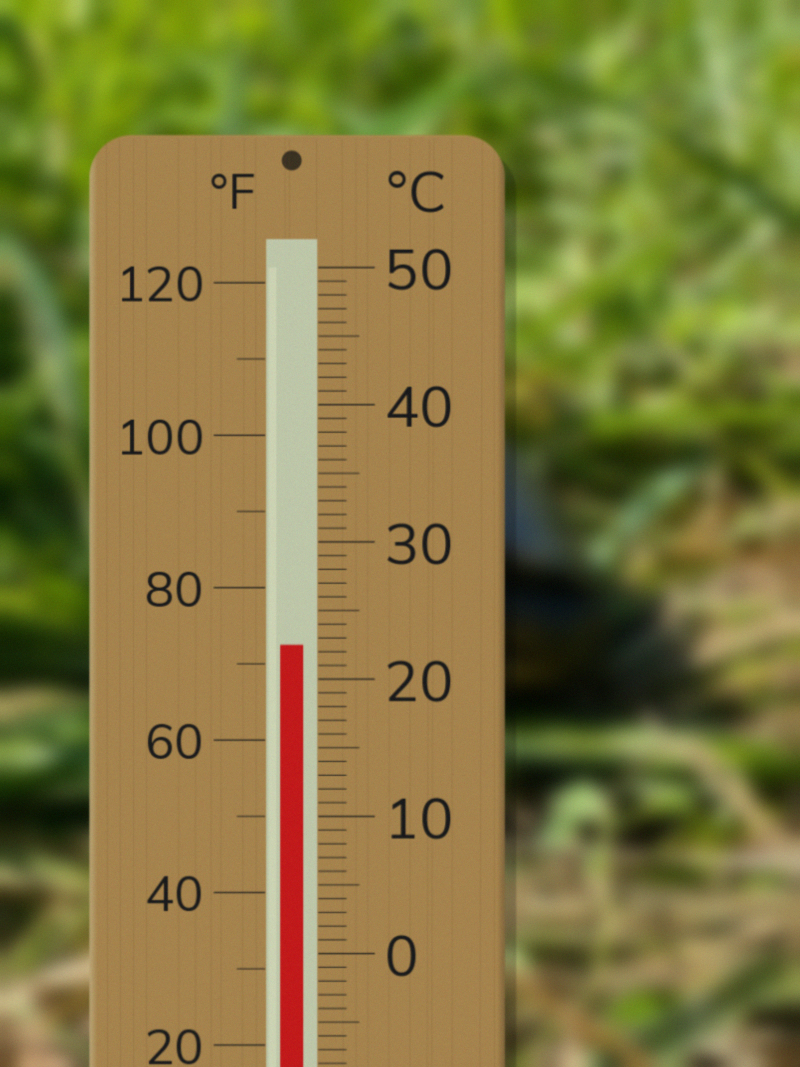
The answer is 22.5 °C
